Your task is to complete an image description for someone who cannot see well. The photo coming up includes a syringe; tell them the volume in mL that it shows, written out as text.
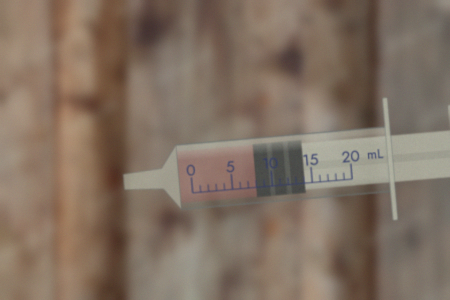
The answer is 8 mL
